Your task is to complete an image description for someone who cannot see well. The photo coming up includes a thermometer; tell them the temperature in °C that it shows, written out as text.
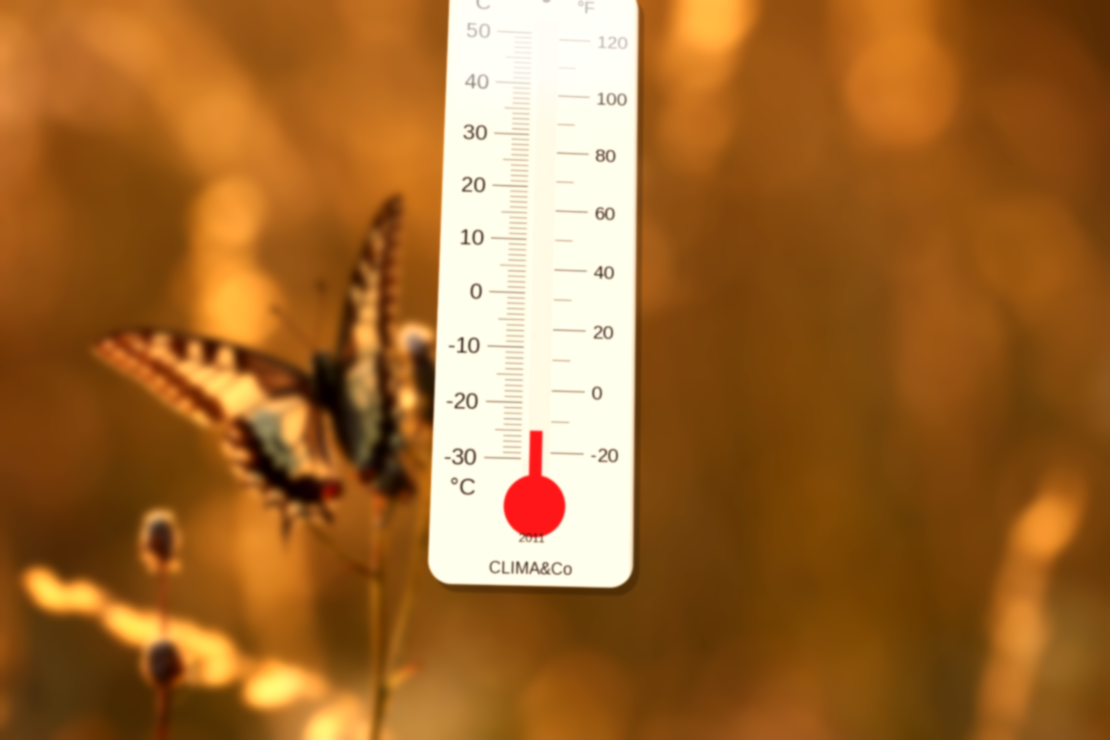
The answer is -25 °C
